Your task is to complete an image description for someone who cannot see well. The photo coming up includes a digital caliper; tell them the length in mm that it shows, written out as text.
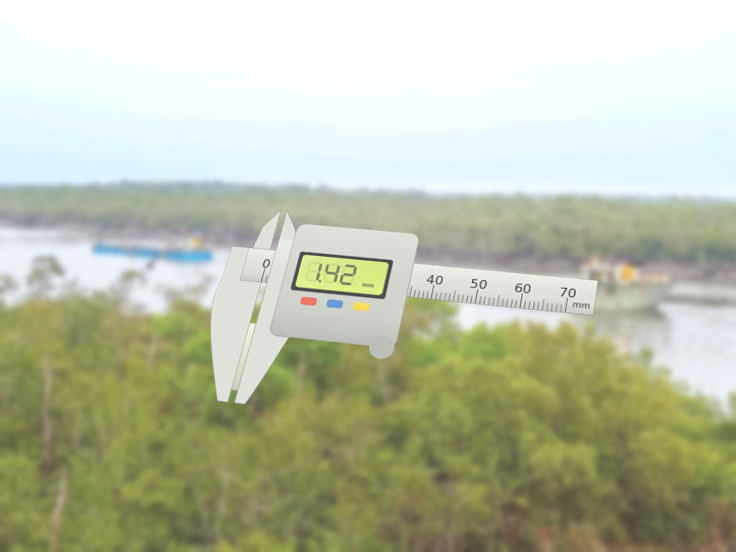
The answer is 1.42 mm
